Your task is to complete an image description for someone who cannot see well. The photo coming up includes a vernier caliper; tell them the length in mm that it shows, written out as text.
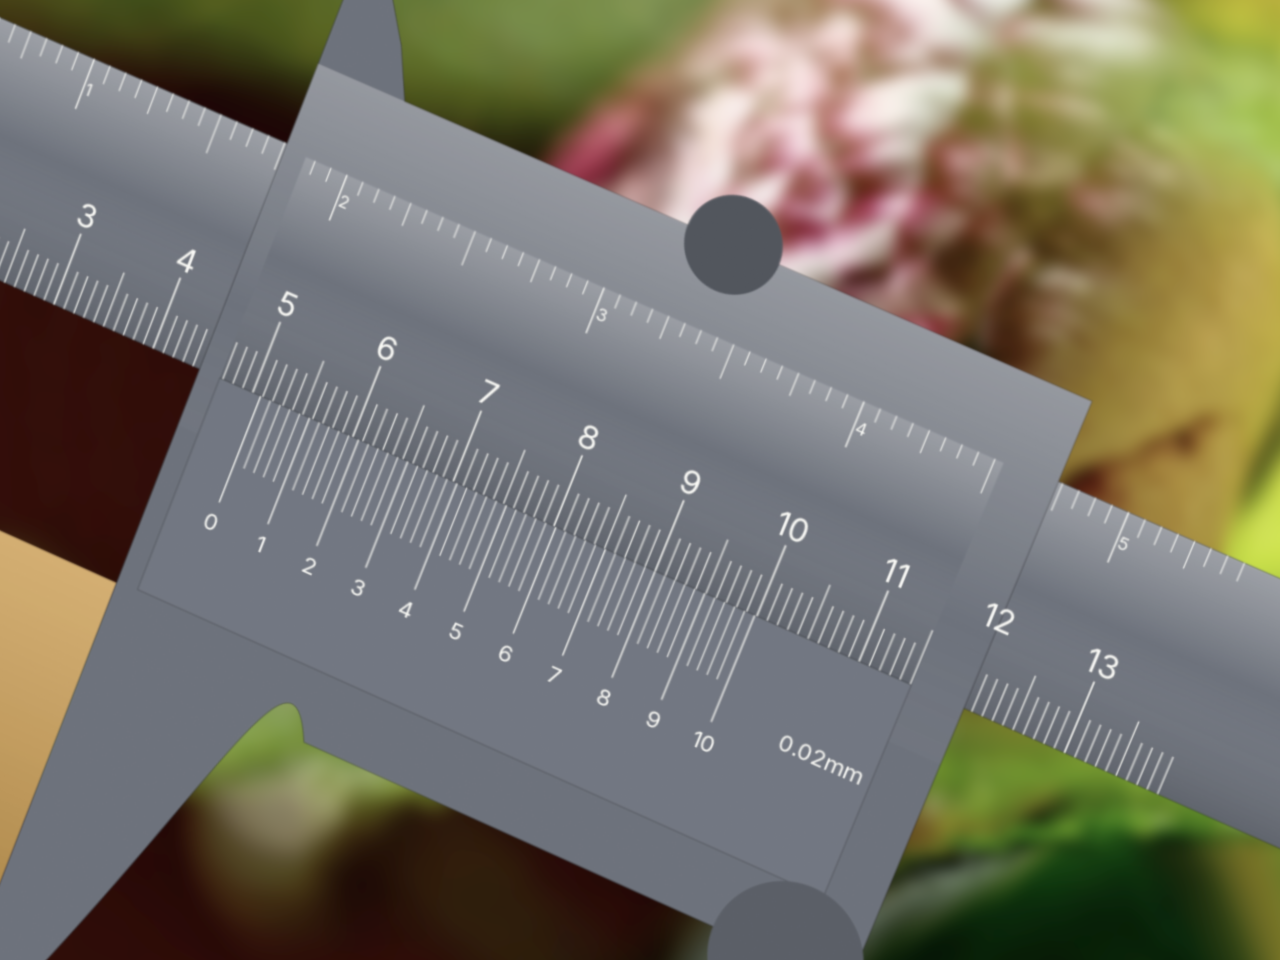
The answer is 50.8 mm
